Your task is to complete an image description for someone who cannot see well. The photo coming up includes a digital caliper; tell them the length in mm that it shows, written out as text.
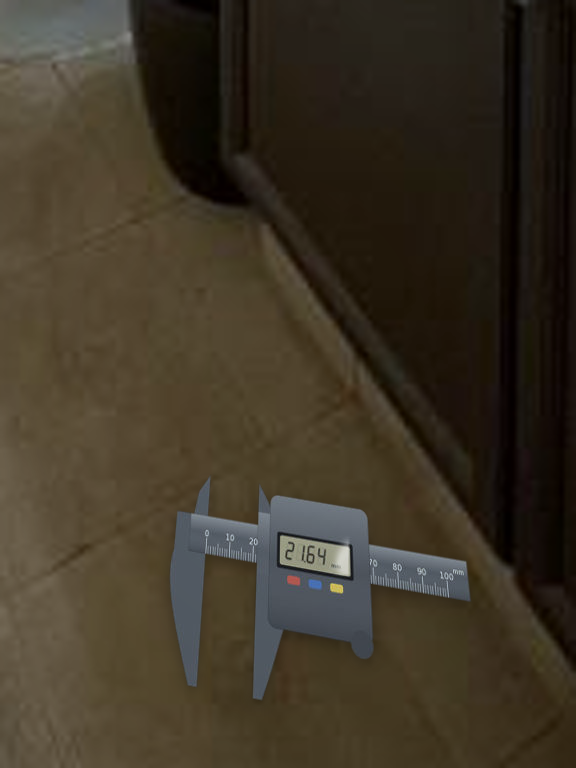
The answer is 21.64 mm
